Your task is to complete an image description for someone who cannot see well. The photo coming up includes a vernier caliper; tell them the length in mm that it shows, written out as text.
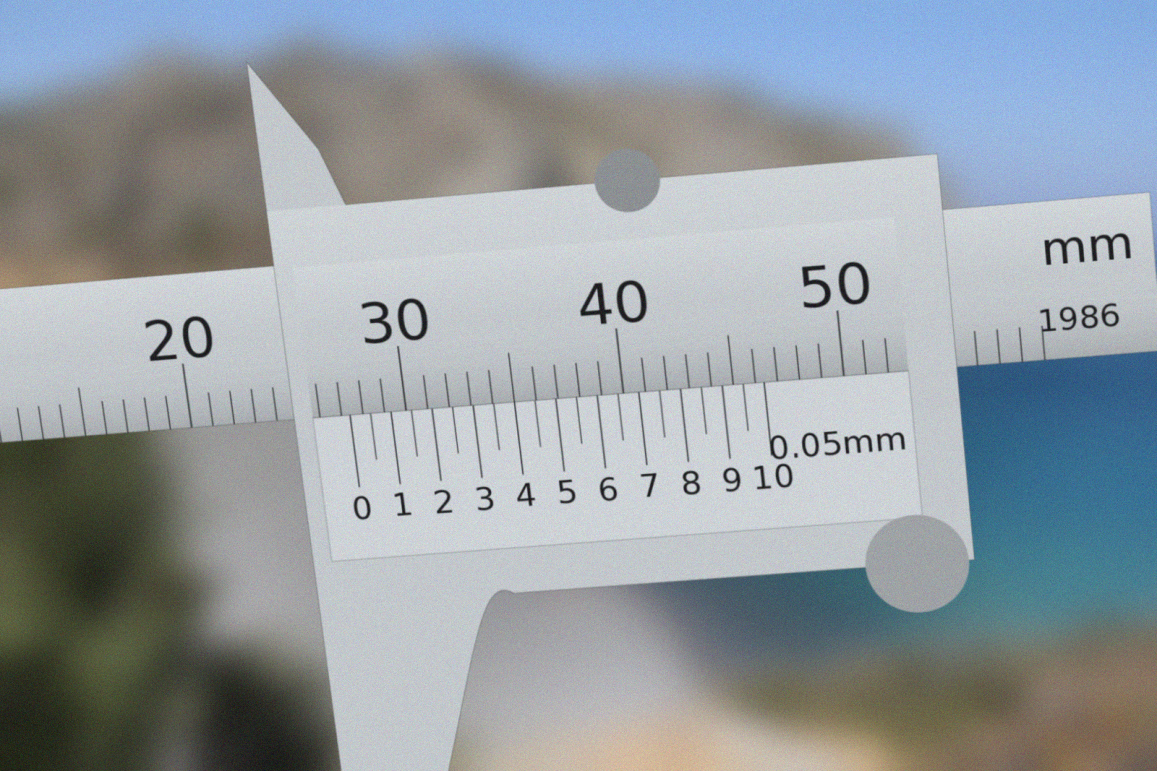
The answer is 27.4 mm
